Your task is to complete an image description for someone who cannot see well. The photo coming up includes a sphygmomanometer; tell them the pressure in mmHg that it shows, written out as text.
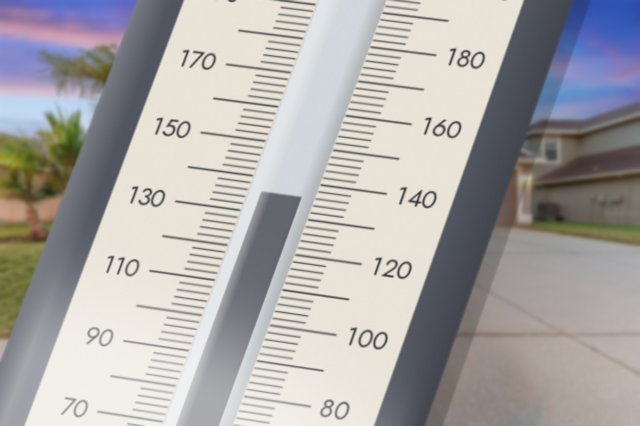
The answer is 136 mmHg
